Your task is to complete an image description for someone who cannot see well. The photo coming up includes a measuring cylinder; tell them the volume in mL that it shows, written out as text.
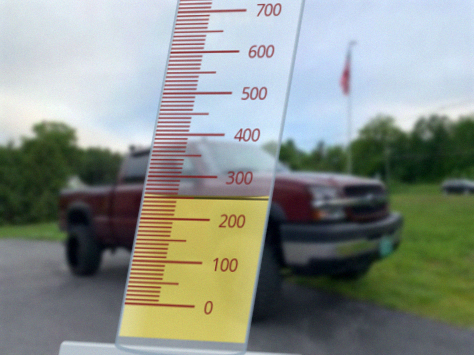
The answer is 250 mL
